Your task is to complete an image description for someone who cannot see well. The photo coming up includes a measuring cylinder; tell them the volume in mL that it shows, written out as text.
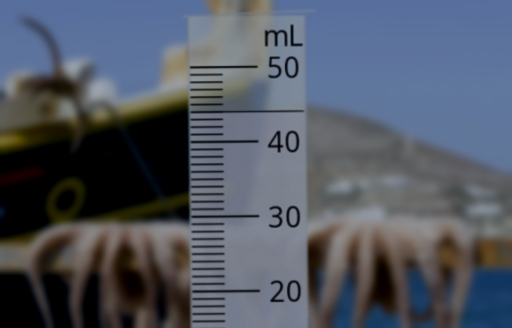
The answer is 44 mL
